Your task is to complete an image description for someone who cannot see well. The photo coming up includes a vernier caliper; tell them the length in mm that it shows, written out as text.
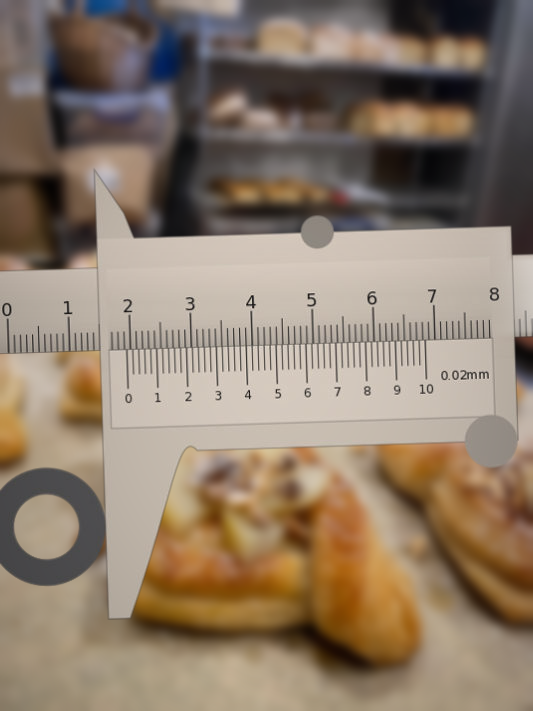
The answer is 19.4 mm
